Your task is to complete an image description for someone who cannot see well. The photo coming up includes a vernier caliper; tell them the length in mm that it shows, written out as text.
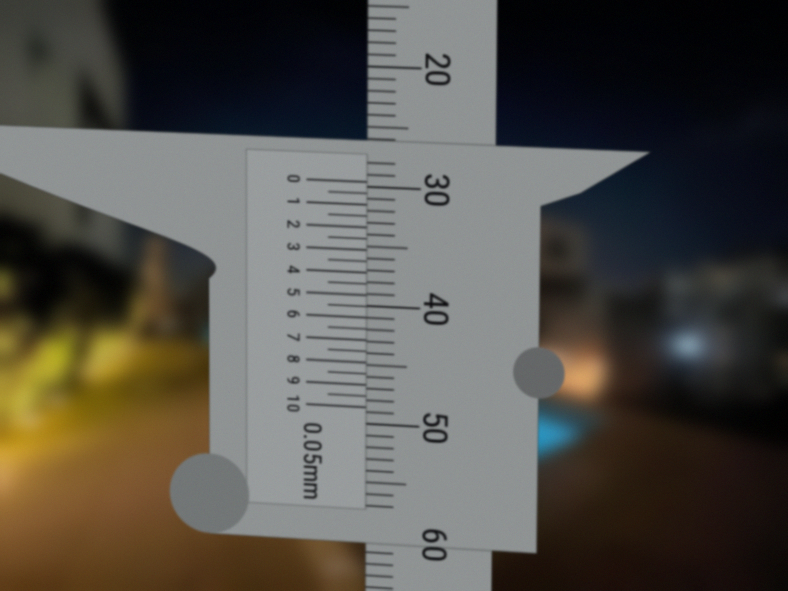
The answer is 29.6 mm
